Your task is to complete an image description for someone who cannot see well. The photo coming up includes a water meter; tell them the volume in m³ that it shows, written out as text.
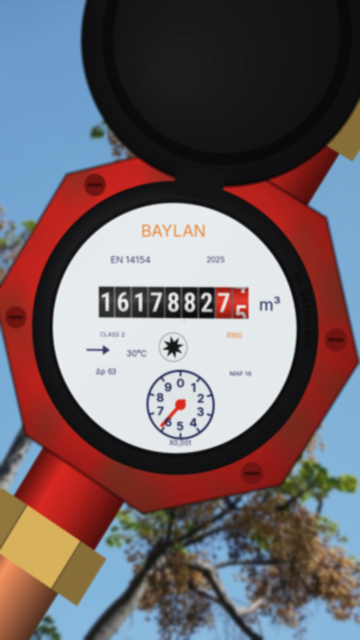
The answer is 1617882.746 m³
